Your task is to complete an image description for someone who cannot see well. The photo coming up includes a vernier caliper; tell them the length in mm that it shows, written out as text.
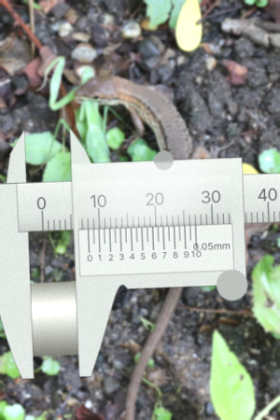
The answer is 8.0 mm
